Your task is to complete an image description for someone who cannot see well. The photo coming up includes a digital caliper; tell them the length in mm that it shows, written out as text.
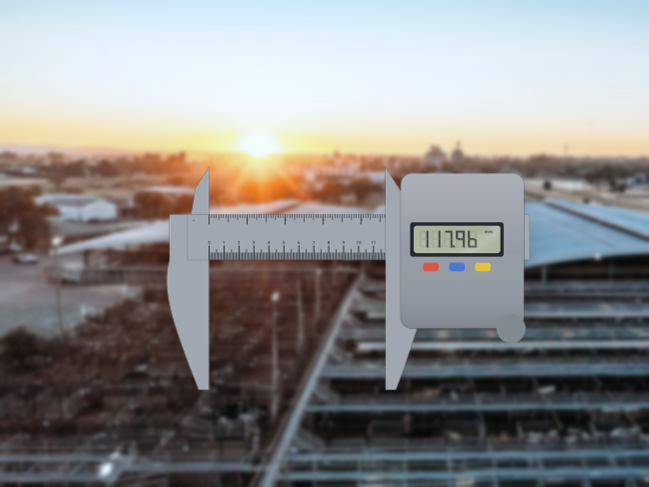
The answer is 117.96 mm
